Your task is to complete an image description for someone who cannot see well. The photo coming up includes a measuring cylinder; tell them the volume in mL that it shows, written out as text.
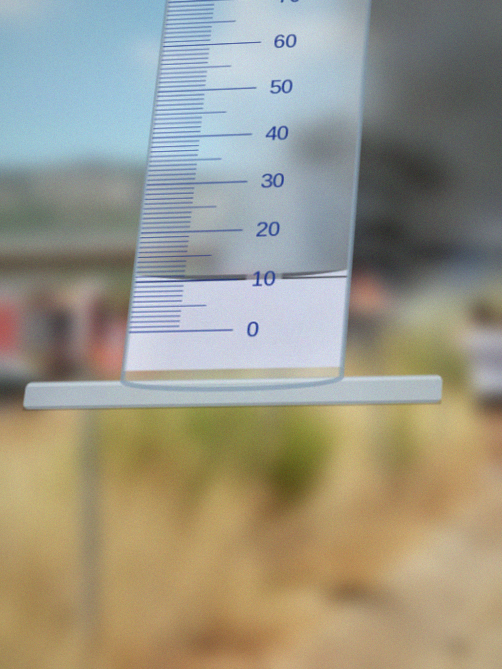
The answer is 10 mL
